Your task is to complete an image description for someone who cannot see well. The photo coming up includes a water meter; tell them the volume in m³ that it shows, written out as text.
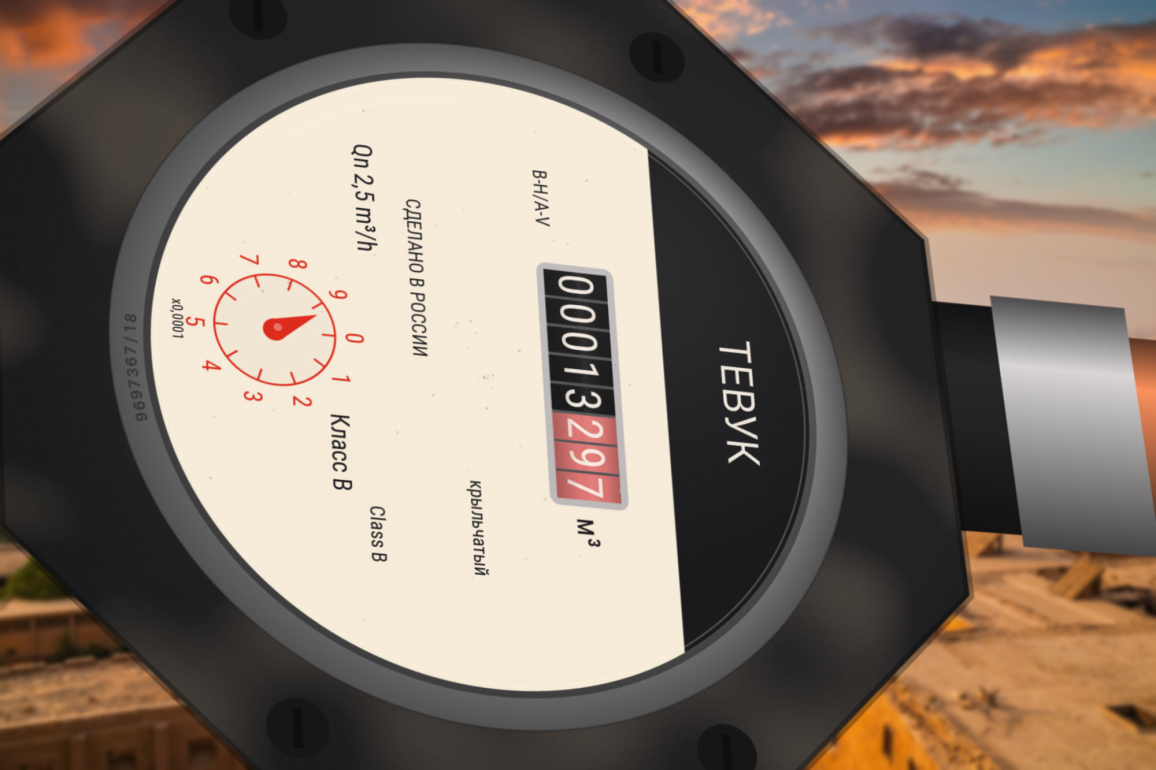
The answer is 13.2969 m³
